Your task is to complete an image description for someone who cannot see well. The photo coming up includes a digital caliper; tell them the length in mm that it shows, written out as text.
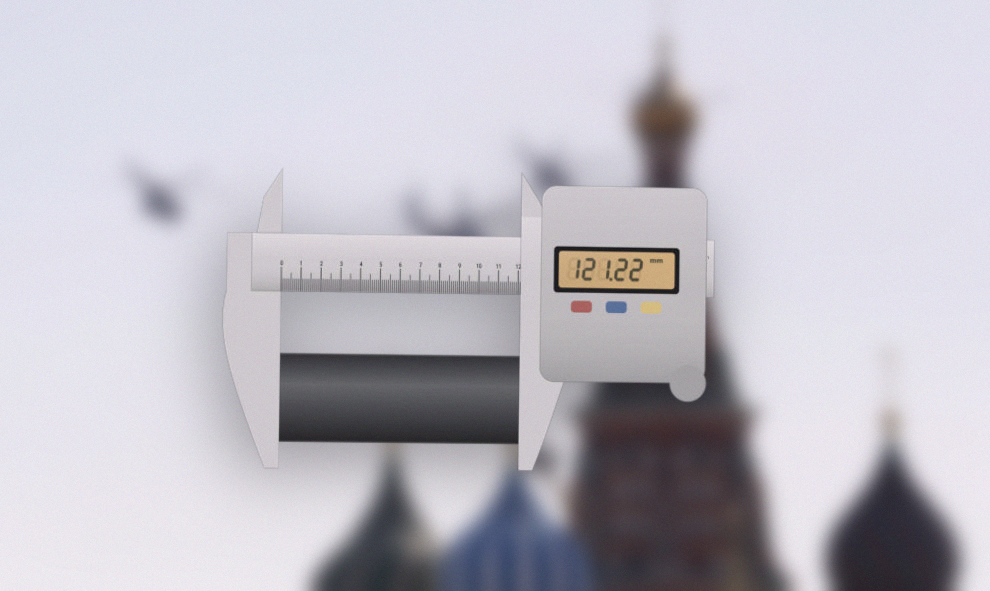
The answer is 121.22 mm
